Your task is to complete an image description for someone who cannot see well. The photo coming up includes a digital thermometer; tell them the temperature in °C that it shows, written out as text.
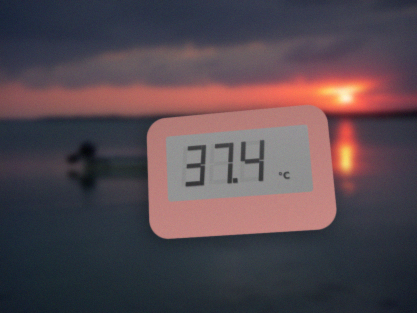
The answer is 37.4 °C
